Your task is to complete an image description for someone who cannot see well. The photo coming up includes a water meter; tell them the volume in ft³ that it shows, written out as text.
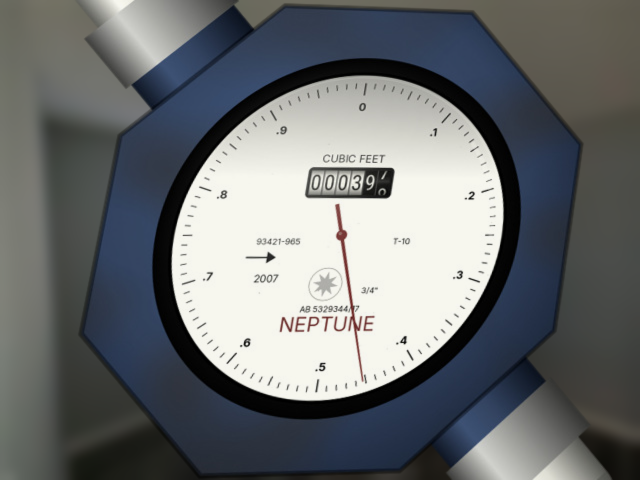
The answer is 397.45 ft³
